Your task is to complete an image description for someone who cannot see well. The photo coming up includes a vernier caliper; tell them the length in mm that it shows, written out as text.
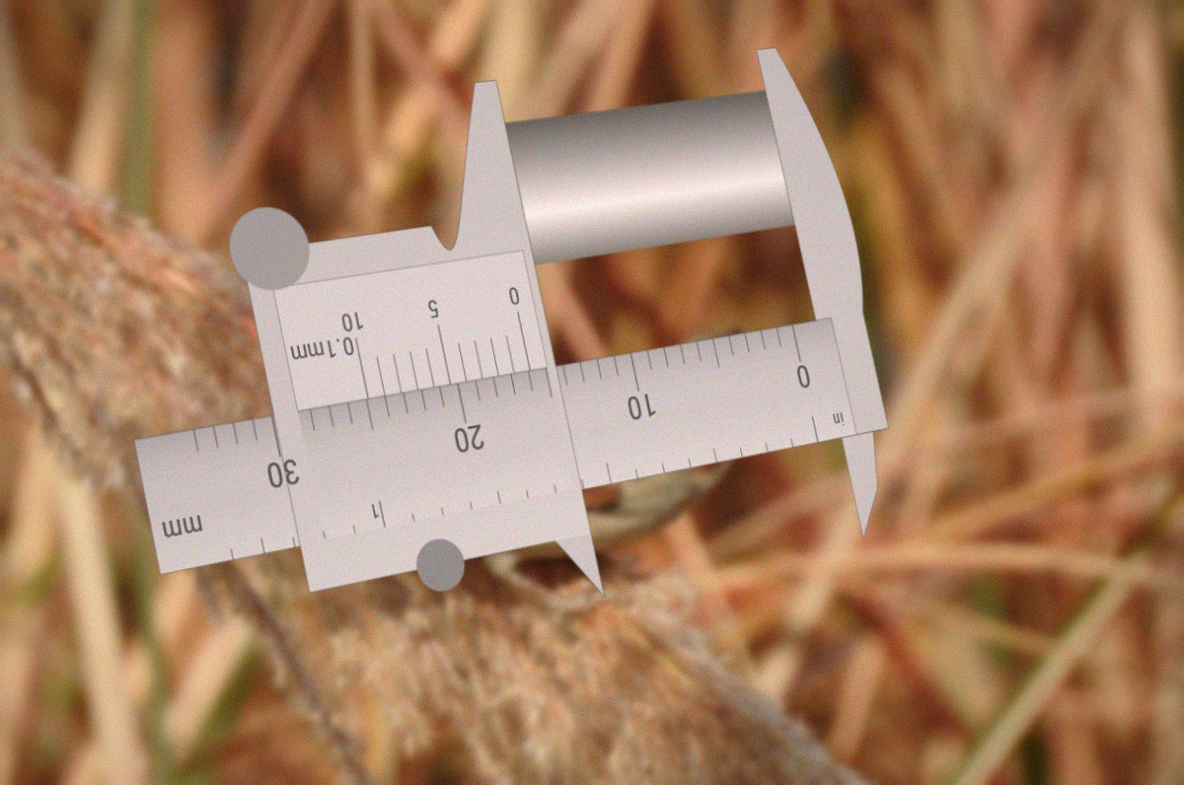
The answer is 15.9 mm
